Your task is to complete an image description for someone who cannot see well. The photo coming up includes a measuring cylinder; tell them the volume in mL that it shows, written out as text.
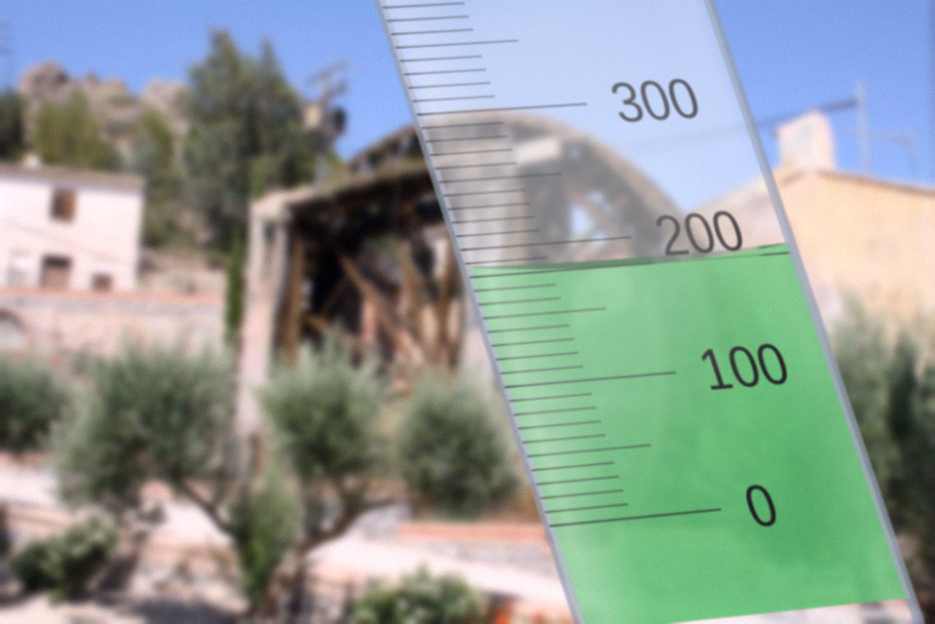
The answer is 180 mL
